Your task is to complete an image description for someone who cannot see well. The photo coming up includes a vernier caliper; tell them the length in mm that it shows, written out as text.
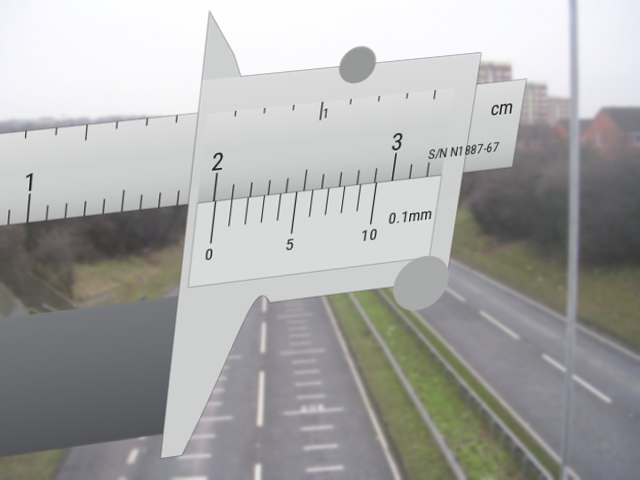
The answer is 20.1 mm
